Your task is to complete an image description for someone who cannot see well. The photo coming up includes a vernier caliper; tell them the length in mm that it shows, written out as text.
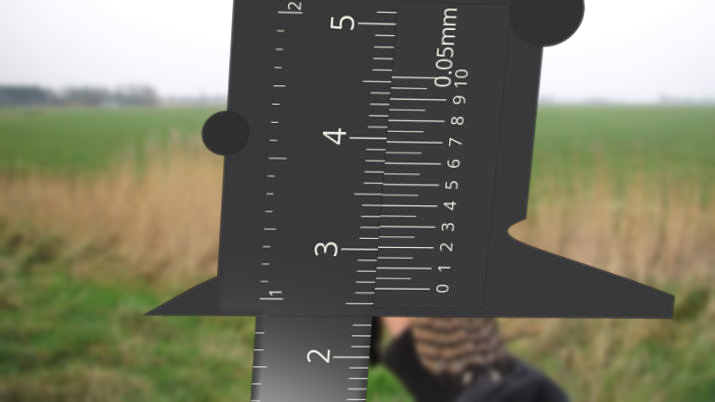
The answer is 26.4 mm
